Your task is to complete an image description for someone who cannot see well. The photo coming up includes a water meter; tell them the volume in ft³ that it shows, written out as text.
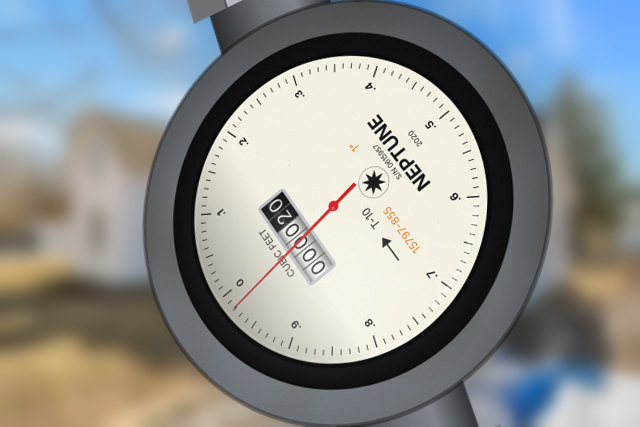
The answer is 19.98 ft³
